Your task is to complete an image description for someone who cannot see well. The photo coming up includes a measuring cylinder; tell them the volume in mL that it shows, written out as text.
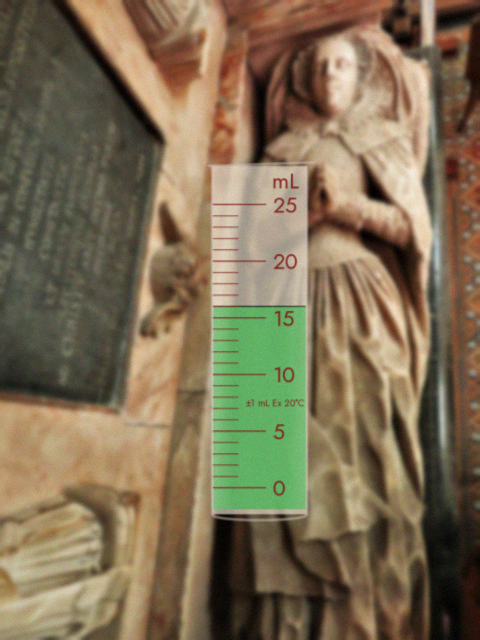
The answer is 16 mL
